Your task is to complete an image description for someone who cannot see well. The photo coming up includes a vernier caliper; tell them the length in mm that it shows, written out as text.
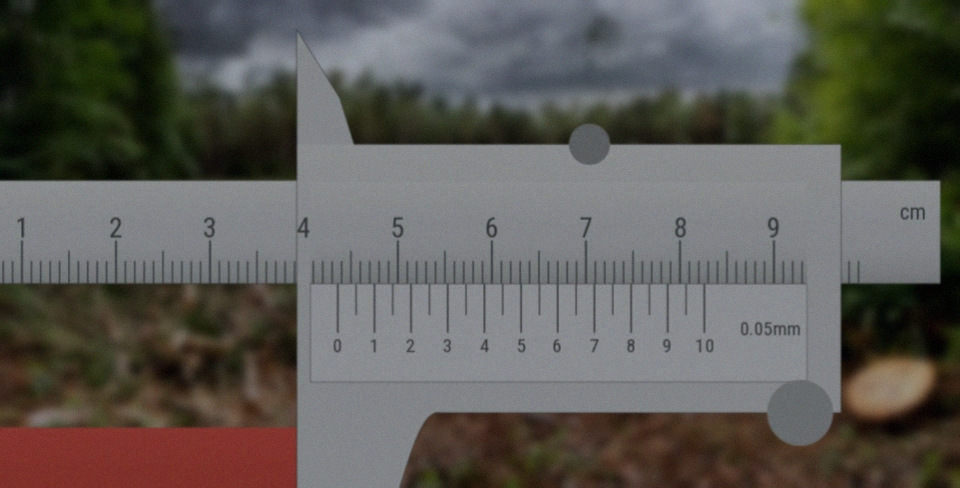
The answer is 43.6 mm
